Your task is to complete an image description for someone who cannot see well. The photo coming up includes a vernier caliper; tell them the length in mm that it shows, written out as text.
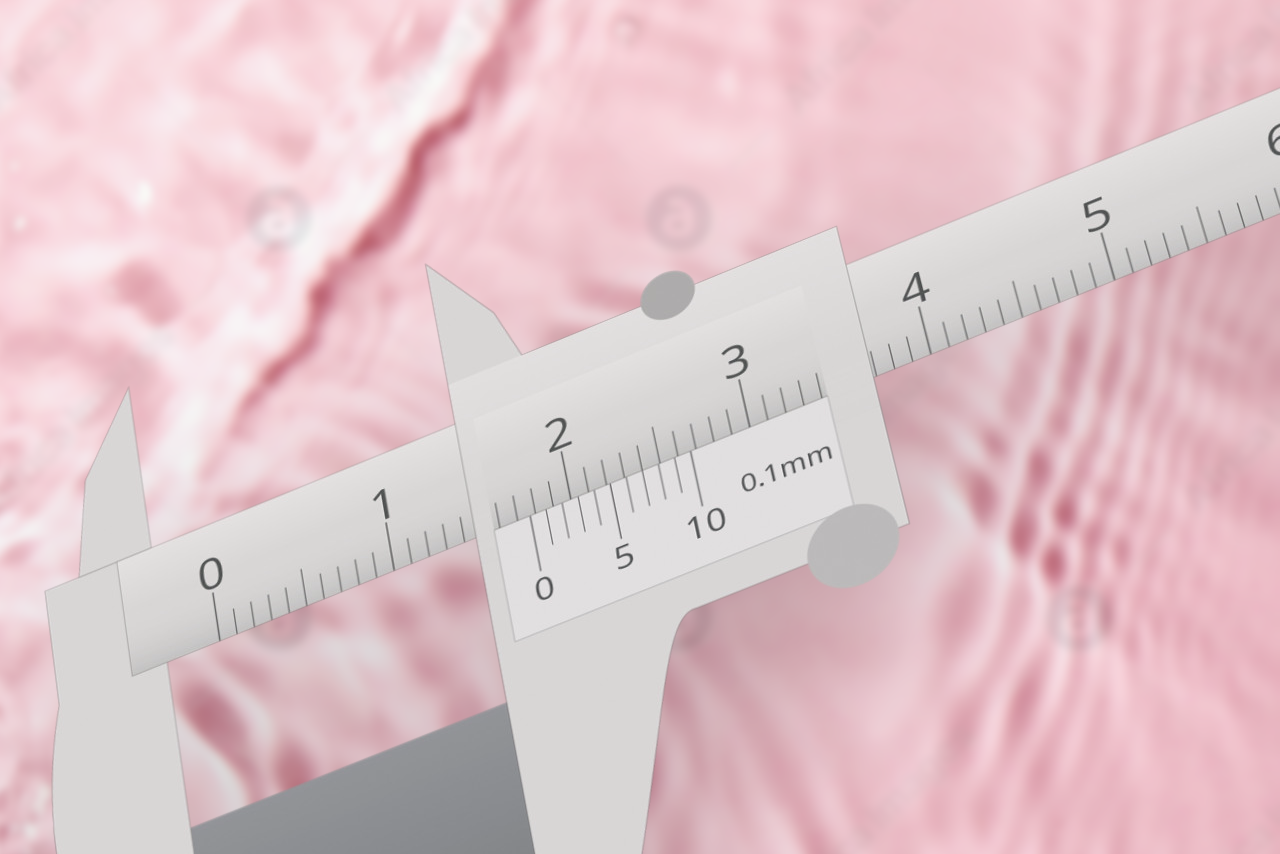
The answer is 17.7 mm
